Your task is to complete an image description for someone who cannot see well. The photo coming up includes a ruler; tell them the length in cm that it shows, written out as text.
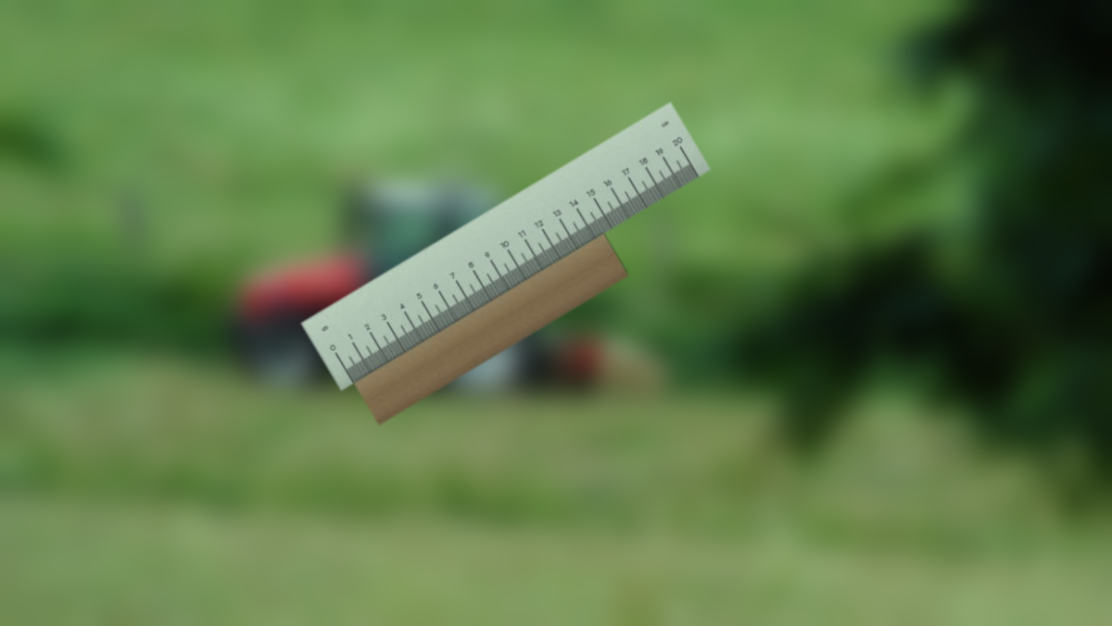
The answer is 14.5 cm
